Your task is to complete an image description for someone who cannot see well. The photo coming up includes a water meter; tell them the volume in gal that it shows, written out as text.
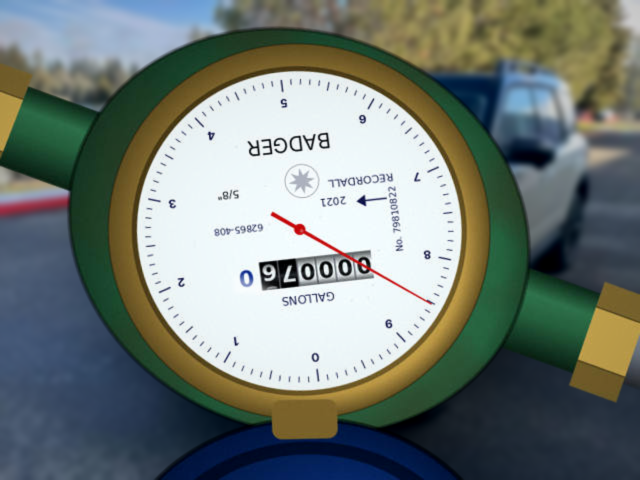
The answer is 758.5 gal
